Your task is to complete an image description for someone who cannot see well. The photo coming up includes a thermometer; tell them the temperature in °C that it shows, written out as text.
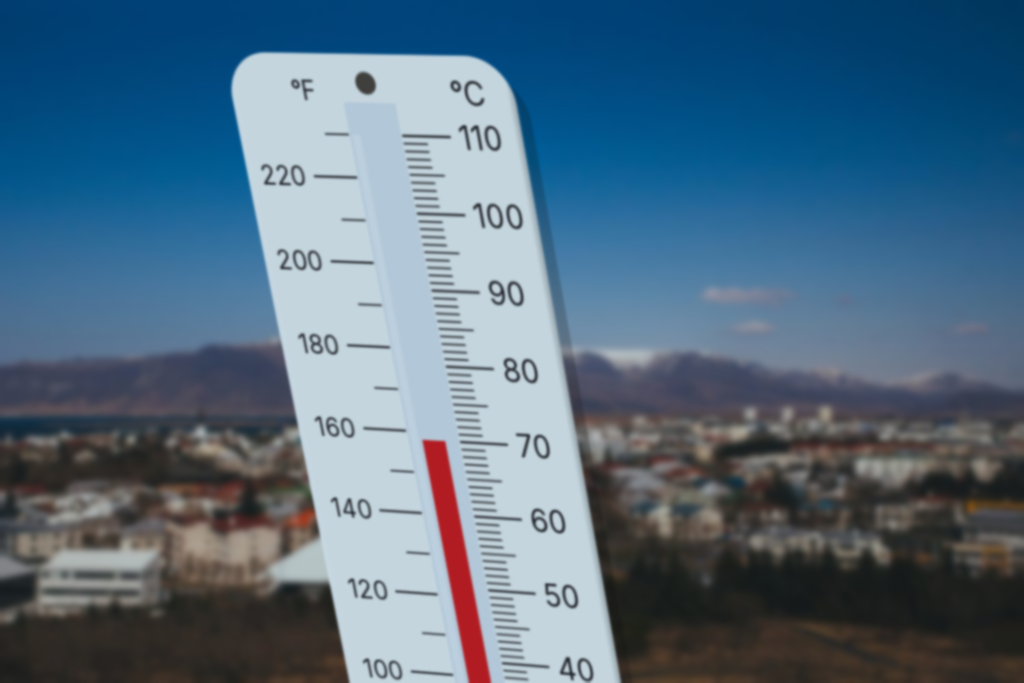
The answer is 70 °C
